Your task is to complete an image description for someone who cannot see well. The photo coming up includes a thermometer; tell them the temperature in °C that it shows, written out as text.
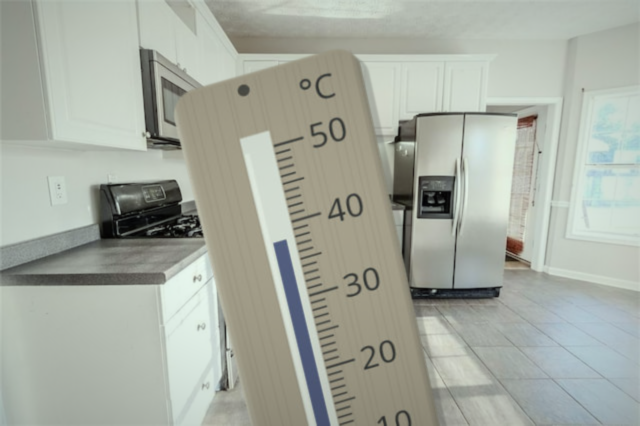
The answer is 38 °C
